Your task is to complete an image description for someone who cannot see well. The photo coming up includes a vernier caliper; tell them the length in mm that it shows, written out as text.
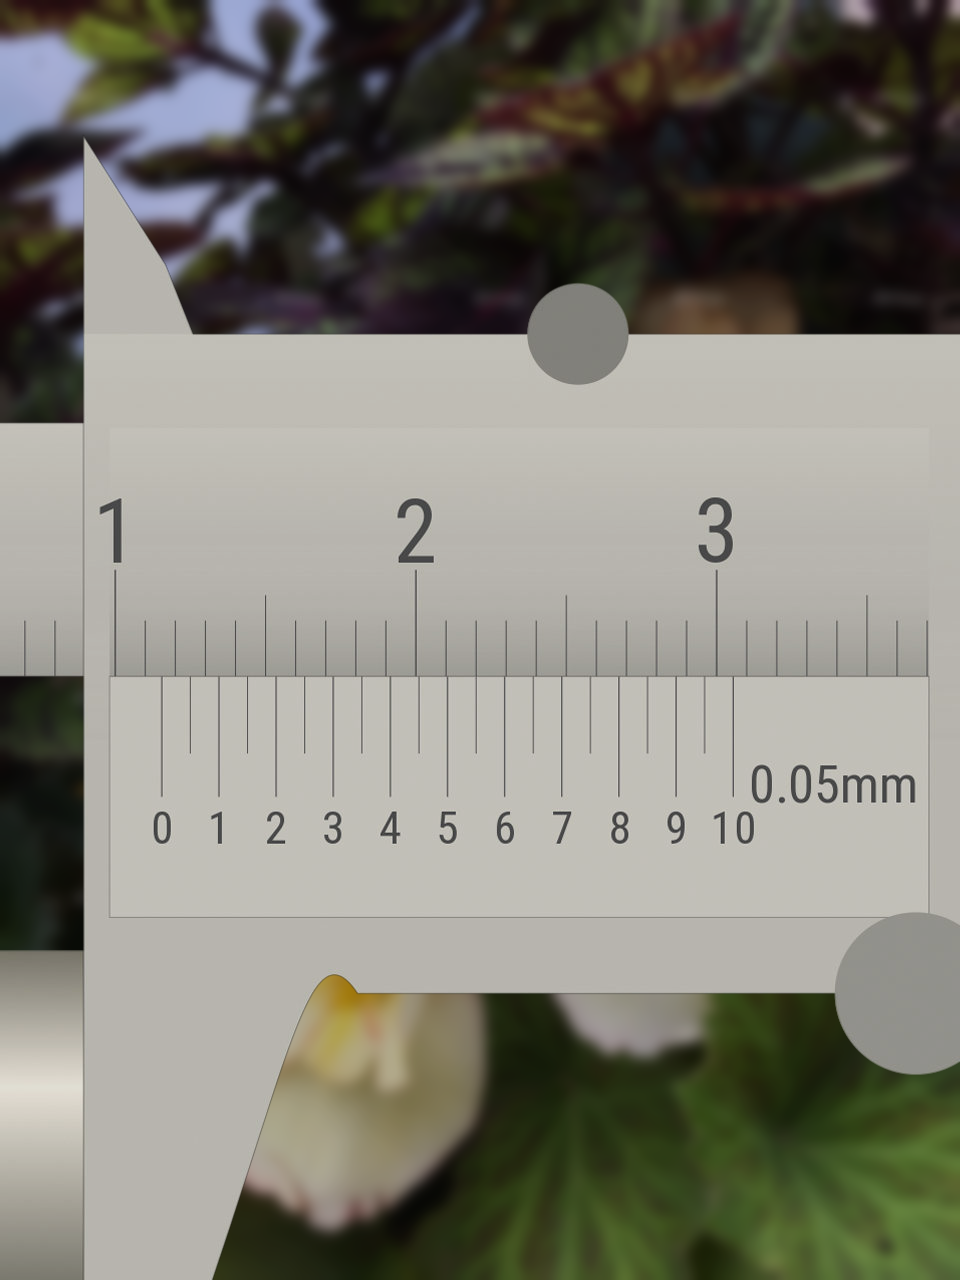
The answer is 11.55 mm
